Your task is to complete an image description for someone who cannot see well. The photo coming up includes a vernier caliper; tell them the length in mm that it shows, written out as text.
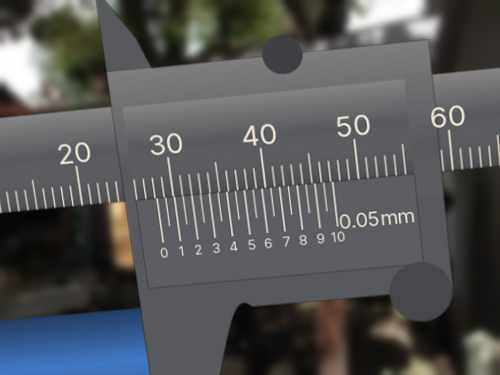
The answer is 28.2 mm
